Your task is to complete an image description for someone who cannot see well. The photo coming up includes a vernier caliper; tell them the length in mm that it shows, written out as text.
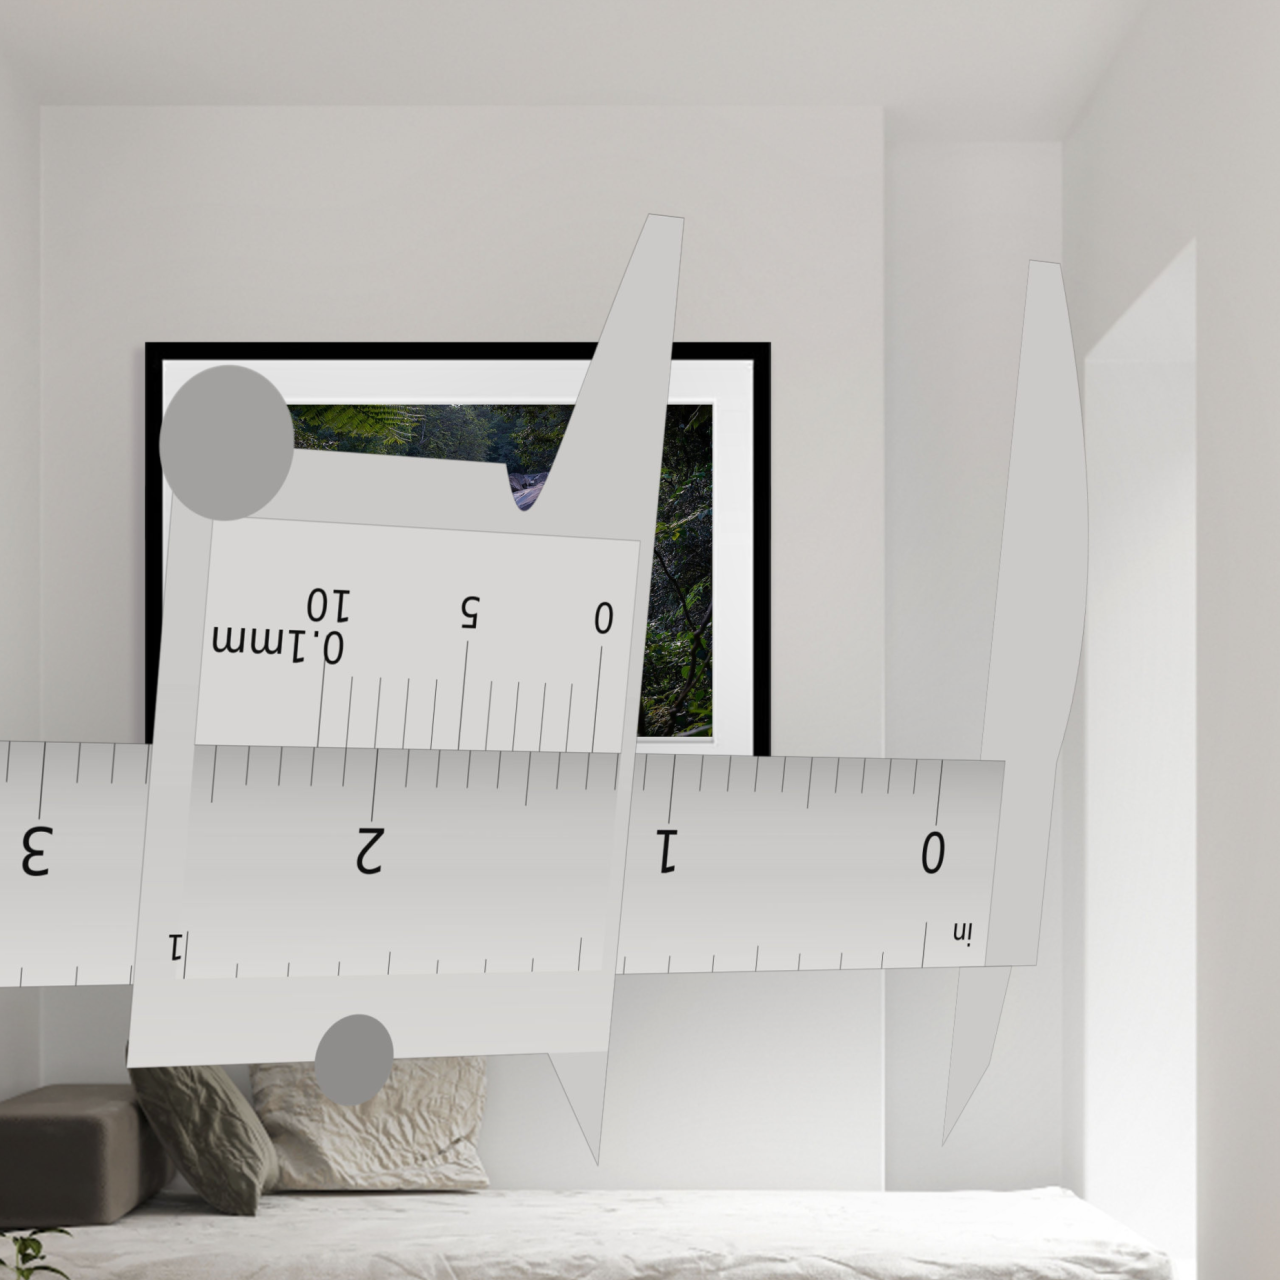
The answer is 12.9 mm
